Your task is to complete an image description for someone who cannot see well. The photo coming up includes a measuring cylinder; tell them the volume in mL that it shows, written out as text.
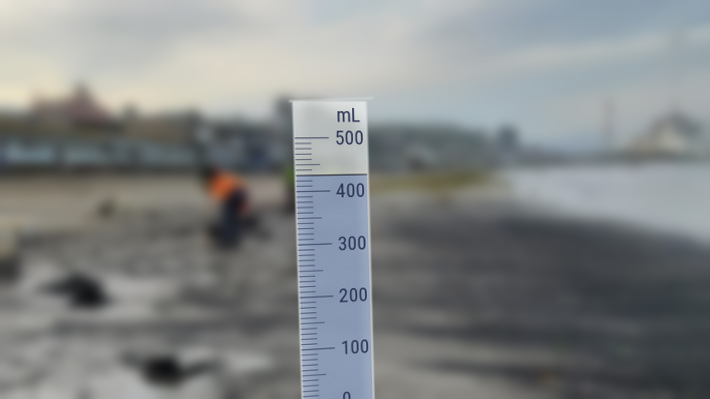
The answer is 430 mL
